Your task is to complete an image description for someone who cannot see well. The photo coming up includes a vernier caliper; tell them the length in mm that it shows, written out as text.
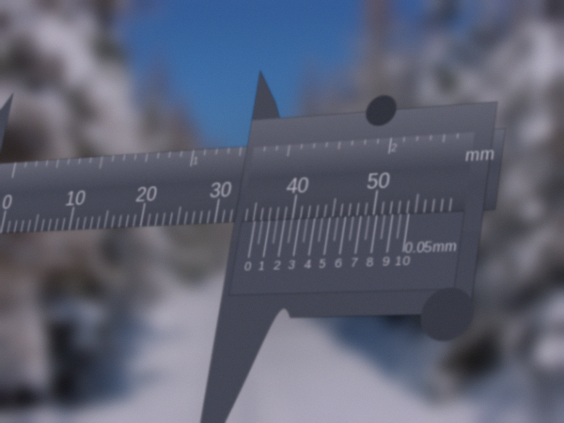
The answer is 35.2 mm
